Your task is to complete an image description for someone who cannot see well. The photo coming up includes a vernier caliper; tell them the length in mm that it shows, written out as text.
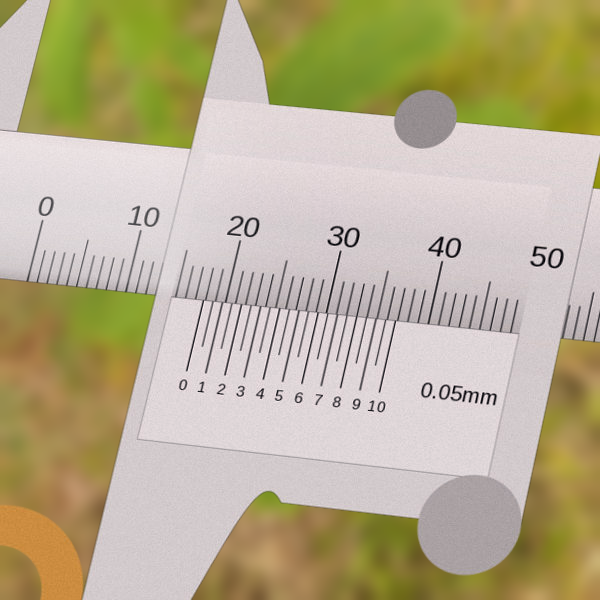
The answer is 17.8 mm
